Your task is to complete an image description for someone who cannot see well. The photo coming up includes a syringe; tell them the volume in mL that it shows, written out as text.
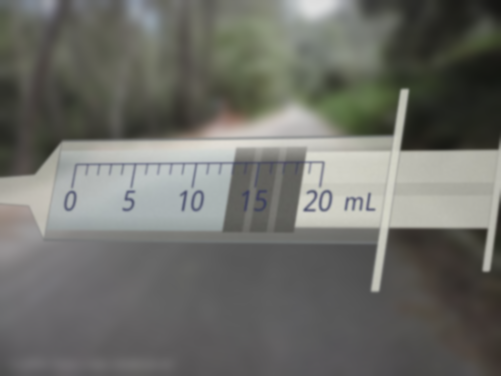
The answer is 13 mL
